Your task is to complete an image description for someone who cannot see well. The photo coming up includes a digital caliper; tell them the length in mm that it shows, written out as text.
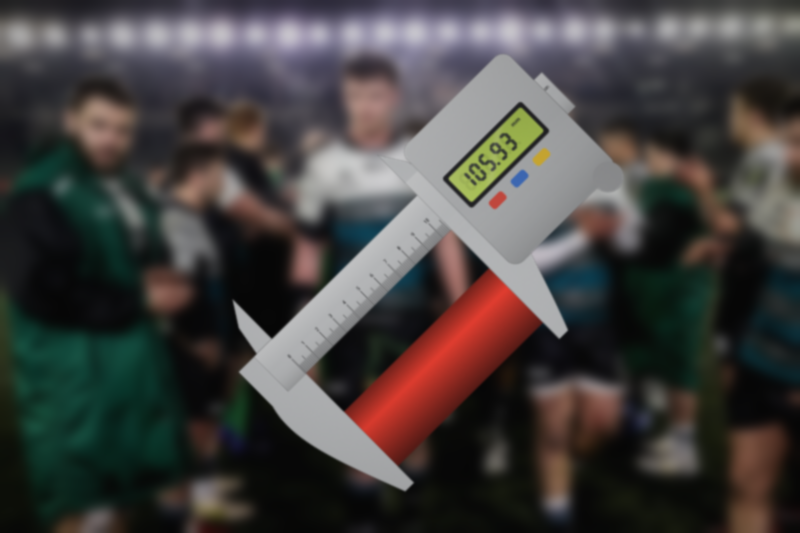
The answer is 105.93 mm
